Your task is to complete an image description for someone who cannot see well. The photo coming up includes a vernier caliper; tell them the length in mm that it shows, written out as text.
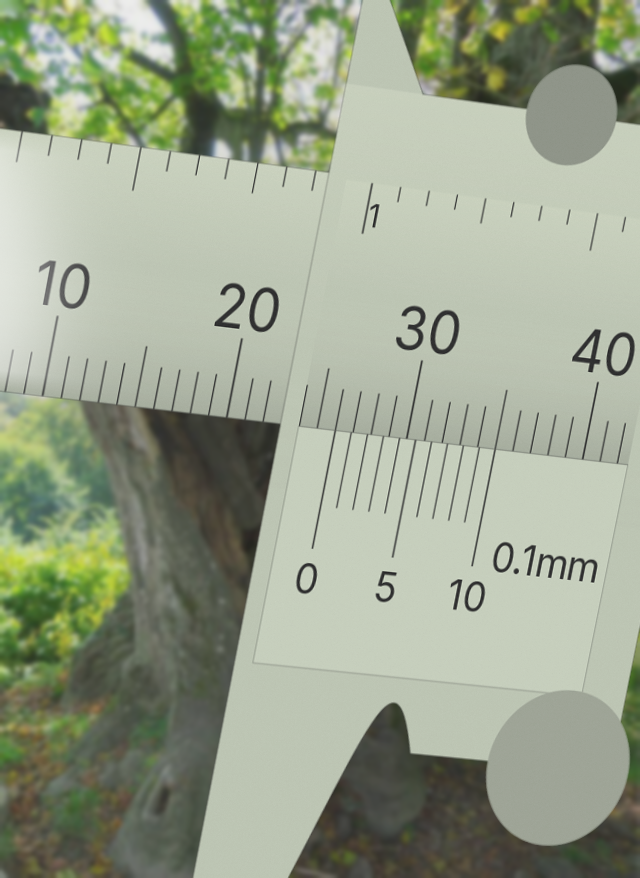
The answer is 26.0 mm
